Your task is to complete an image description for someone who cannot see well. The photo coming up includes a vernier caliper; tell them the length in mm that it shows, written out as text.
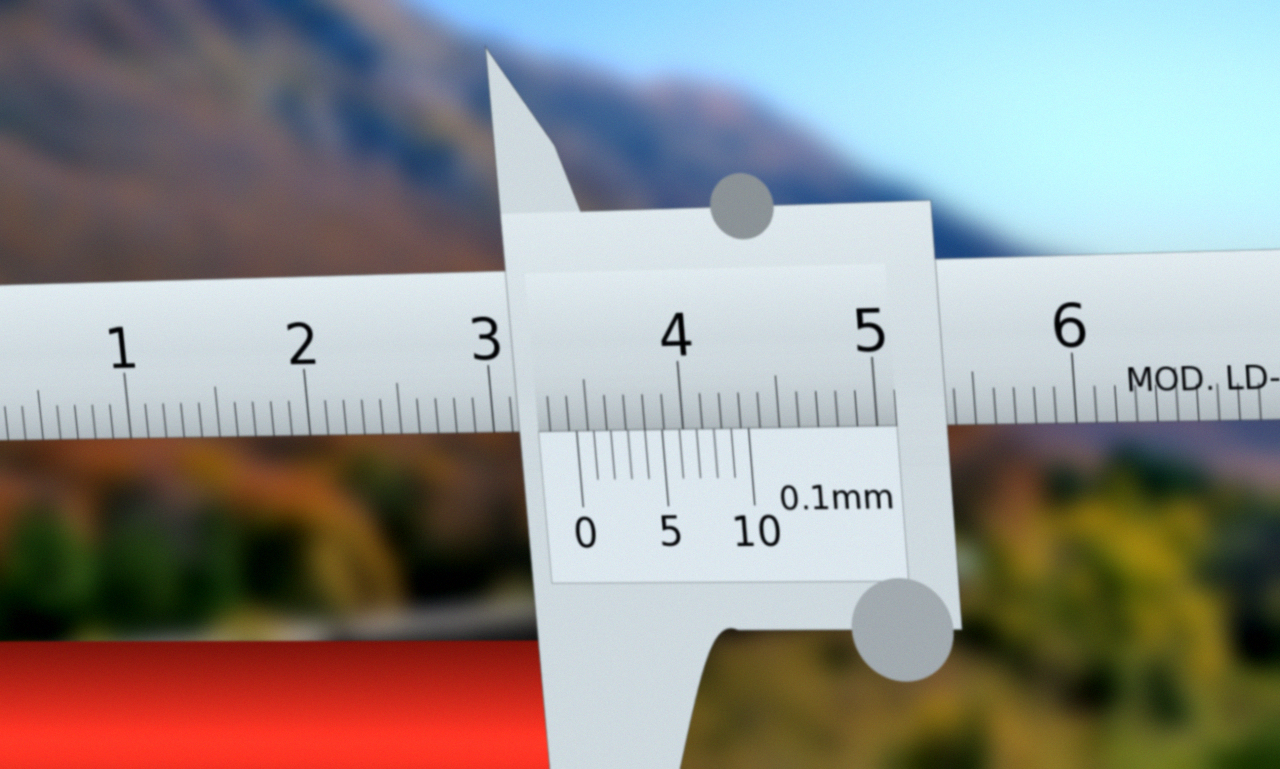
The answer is 34.4 mm
